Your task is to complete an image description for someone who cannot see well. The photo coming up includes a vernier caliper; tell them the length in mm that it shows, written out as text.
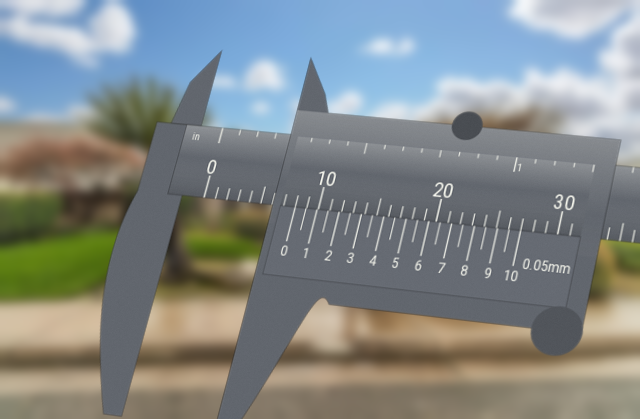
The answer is 8.0 mm
